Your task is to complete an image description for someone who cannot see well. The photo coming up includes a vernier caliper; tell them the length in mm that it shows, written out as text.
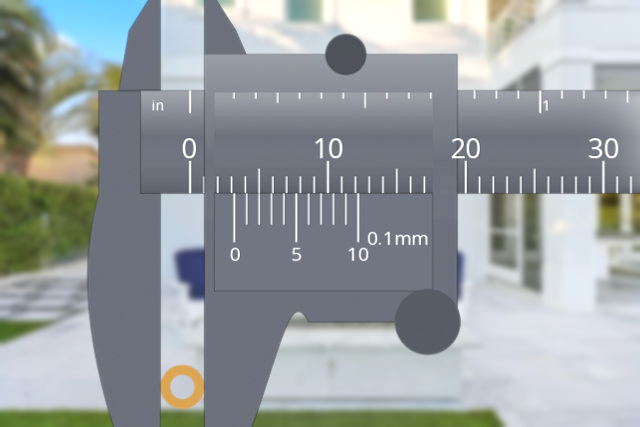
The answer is 3.2 mm
